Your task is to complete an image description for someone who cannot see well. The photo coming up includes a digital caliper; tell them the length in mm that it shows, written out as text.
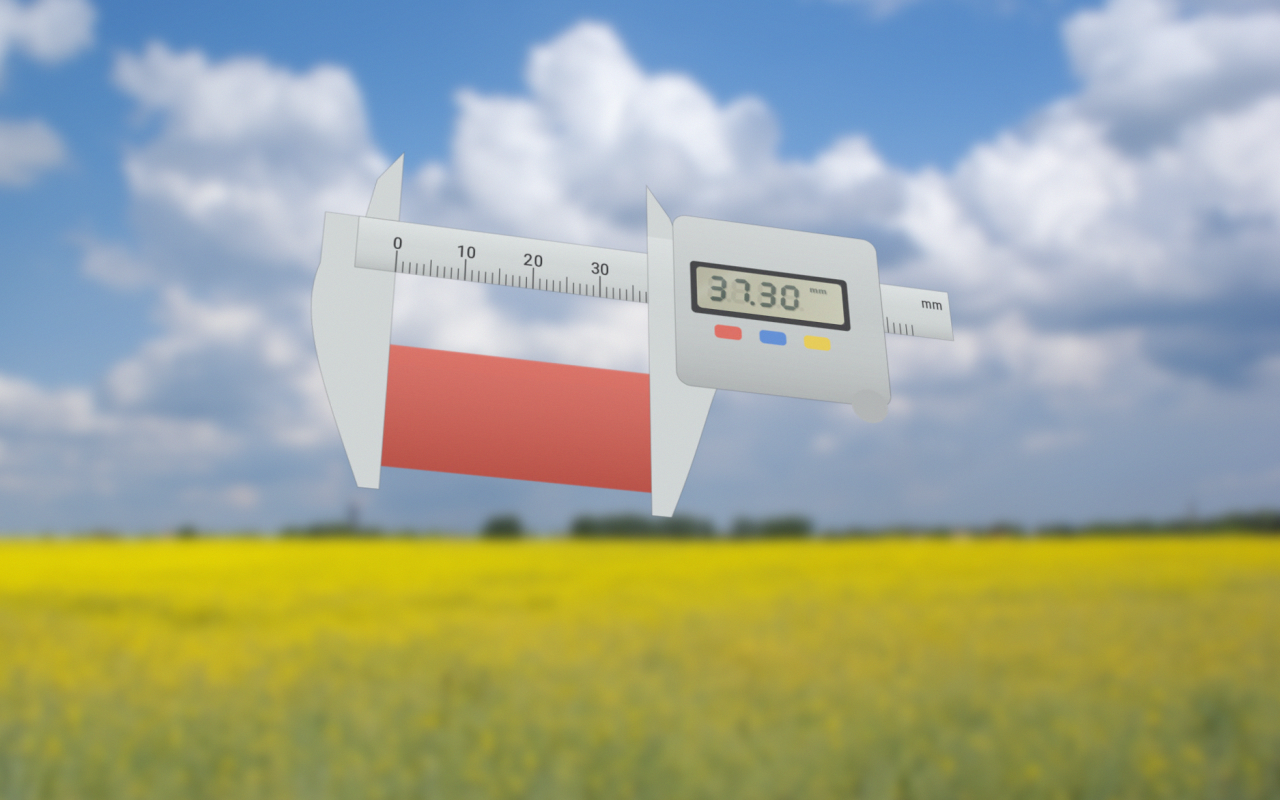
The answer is 37.30 mm
